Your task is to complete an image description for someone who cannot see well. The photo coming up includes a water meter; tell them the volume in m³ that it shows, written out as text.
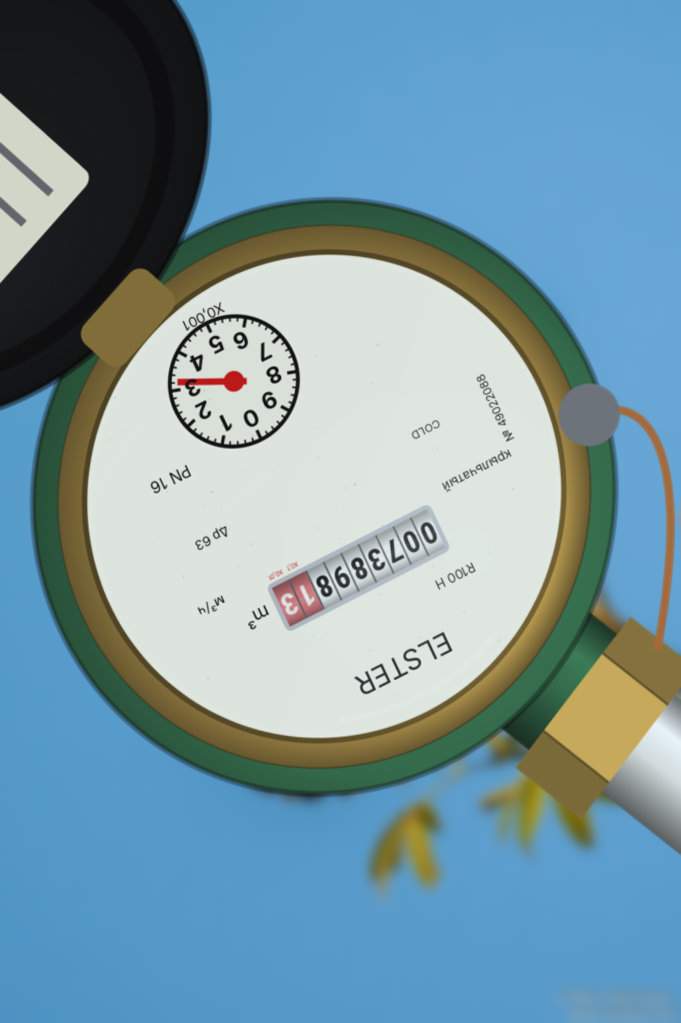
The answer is 73898.133 m³
